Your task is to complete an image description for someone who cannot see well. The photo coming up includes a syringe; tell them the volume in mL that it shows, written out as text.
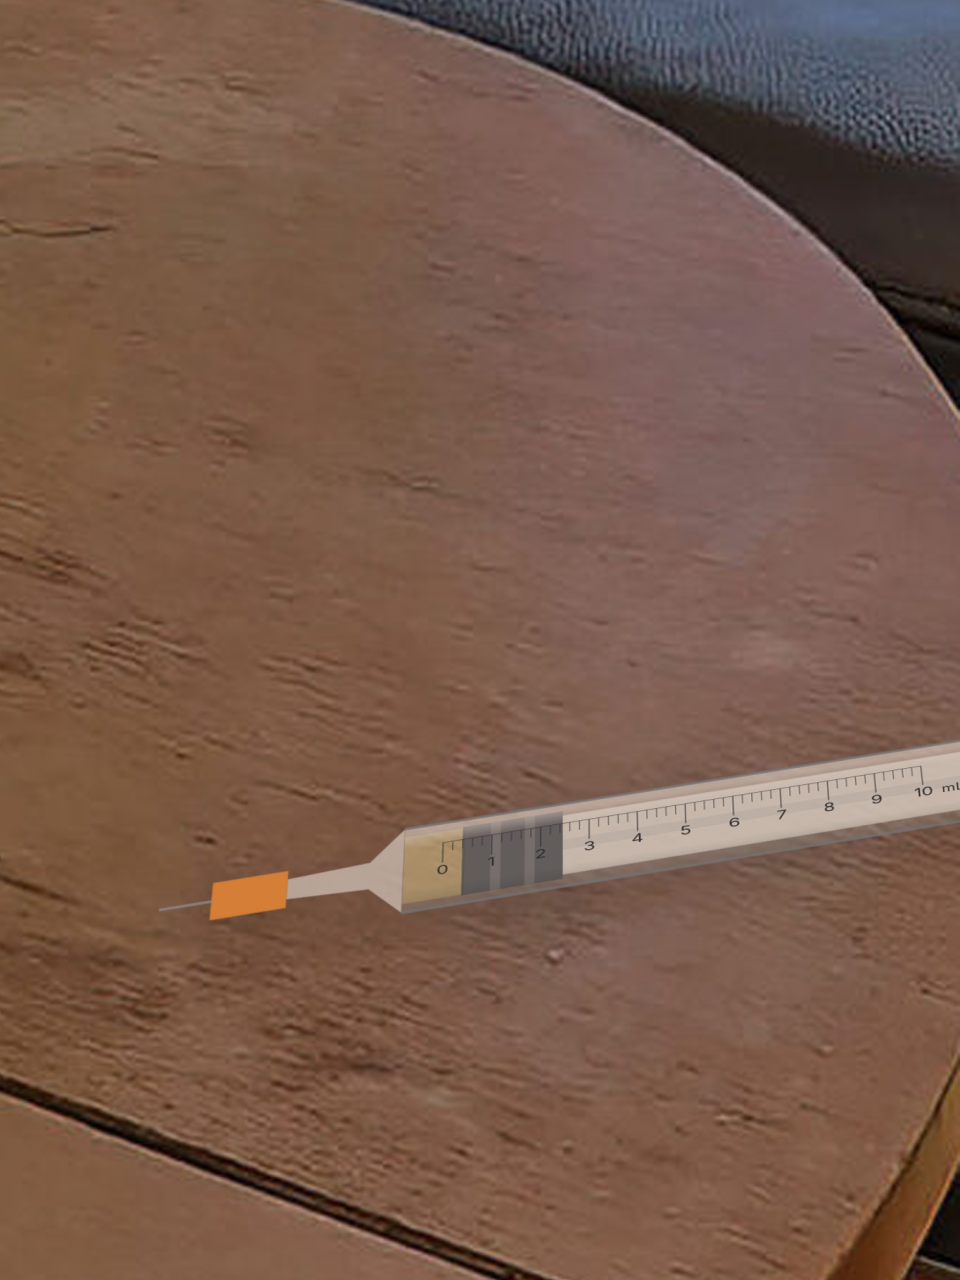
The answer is 0.4 mL
